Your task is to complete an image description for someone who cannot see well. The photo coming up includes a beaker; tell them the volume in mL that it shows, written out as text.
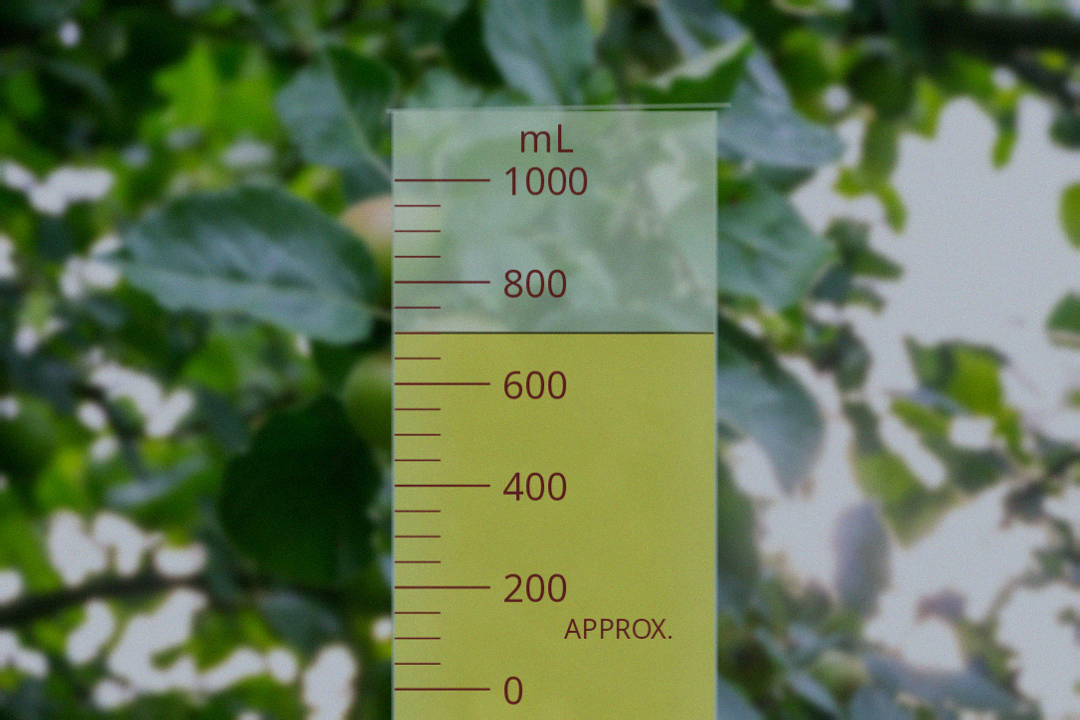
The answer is 700 mL
